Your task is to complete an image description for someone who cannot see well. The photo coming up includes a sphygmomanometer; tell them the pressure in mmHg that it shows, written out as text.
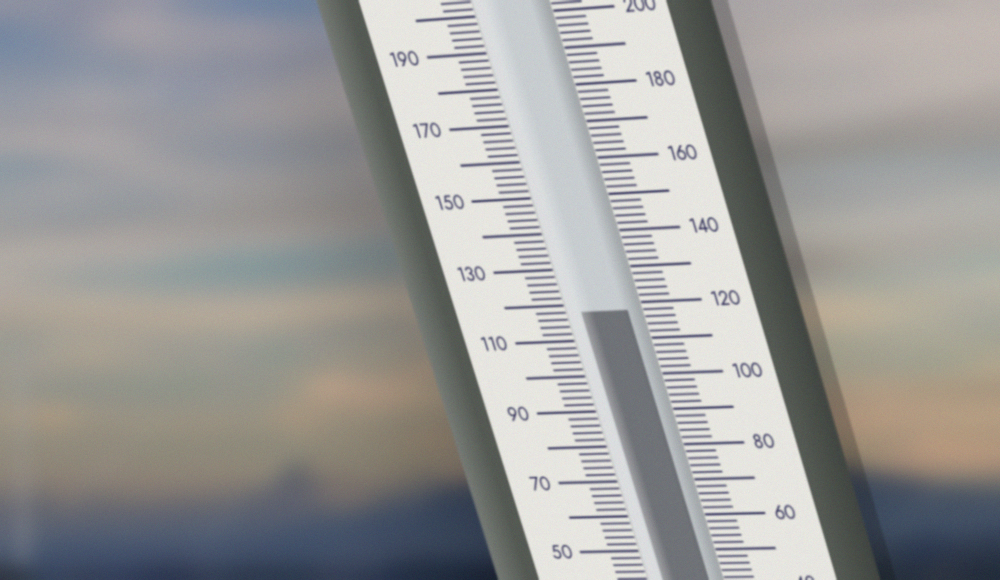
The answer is 118 mmHg
